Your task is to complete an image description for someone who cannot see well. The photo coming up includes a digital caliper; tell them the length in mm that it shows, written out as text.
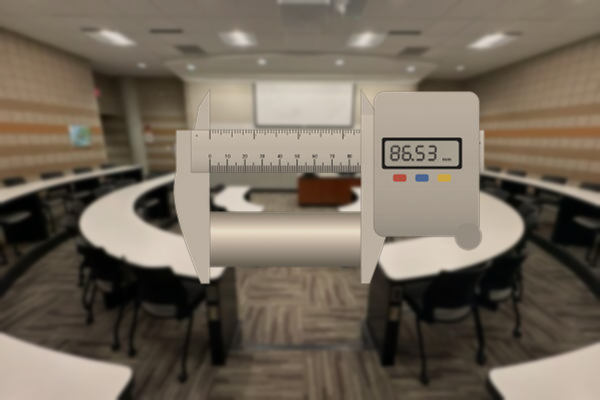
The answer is 86.53 mm
